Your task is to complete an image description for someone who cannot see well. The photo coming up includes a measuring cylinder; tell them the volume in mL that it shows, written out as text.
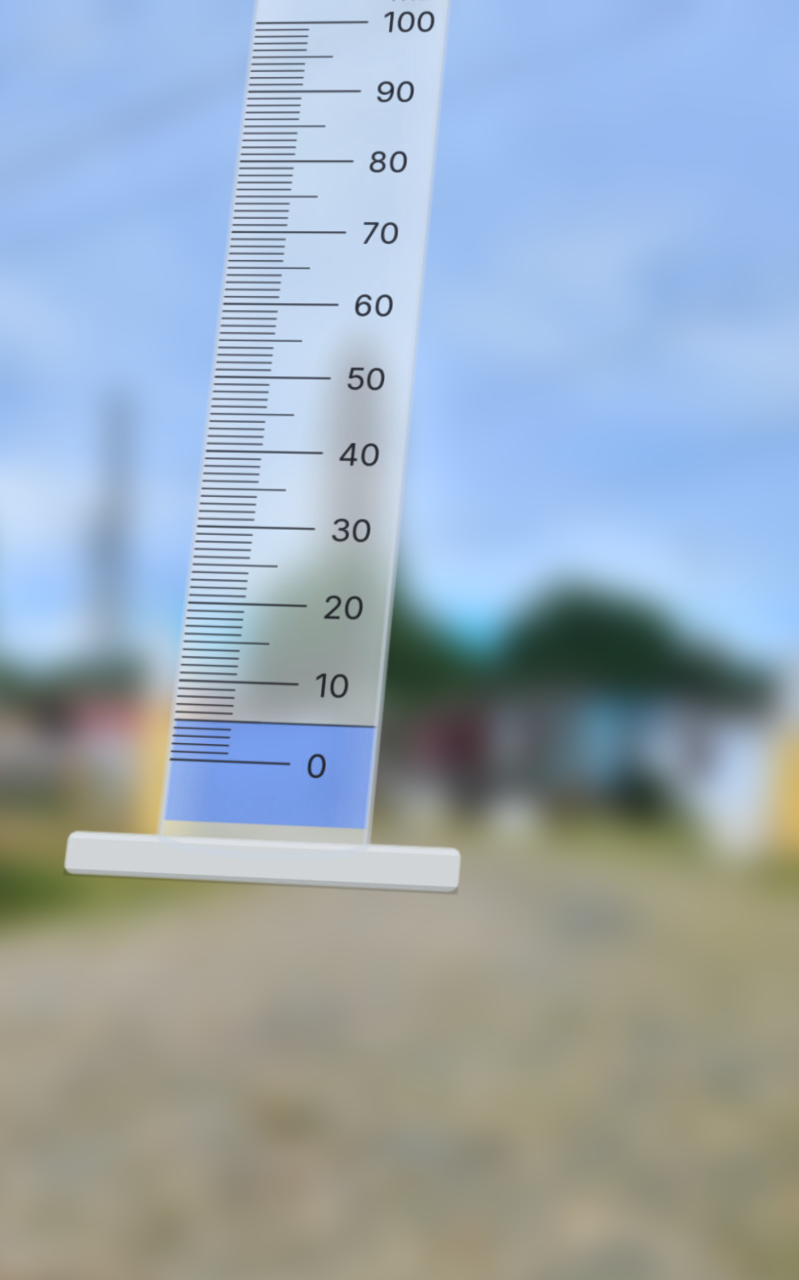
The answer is 5 mL
